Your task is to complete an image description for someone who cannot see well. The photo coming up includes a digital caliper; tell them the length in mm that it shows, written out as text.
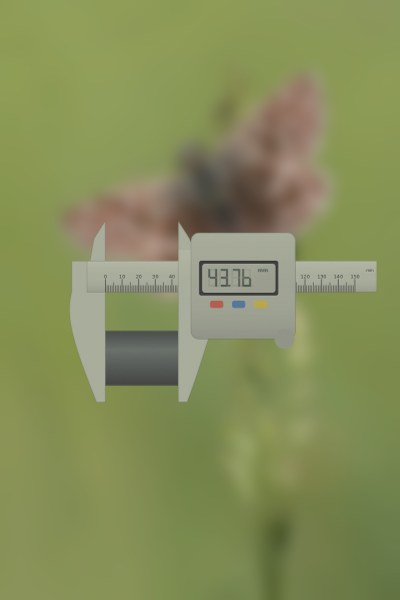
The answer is 43.76 mm
